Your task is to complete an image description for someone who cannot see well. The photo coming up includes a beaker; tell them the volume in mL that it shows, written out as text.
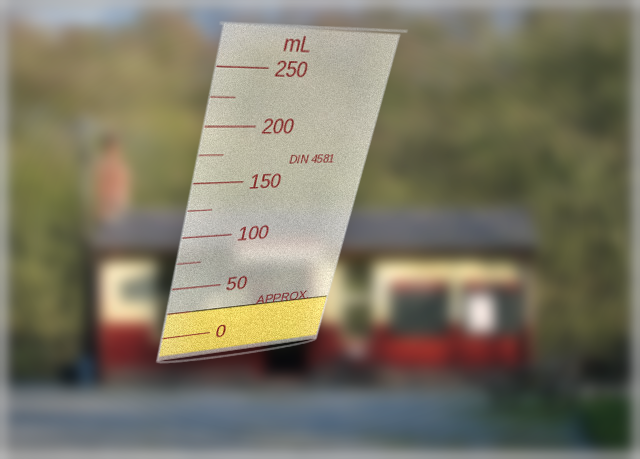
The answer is 25 mL
